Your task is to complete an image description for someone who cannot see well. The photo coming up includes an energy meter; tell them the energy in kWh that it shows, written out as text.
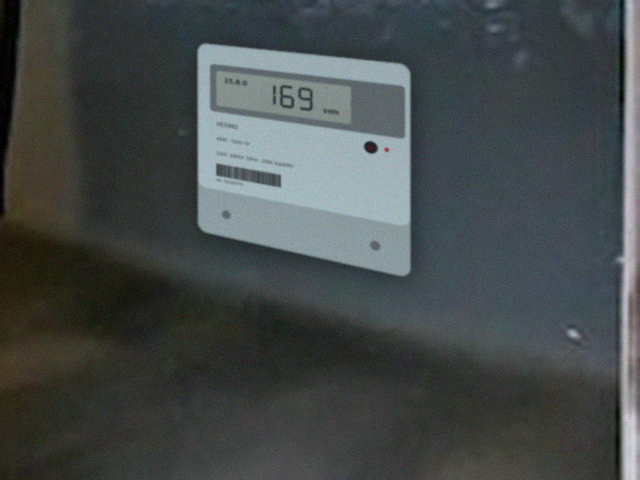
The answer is 169 kWh
